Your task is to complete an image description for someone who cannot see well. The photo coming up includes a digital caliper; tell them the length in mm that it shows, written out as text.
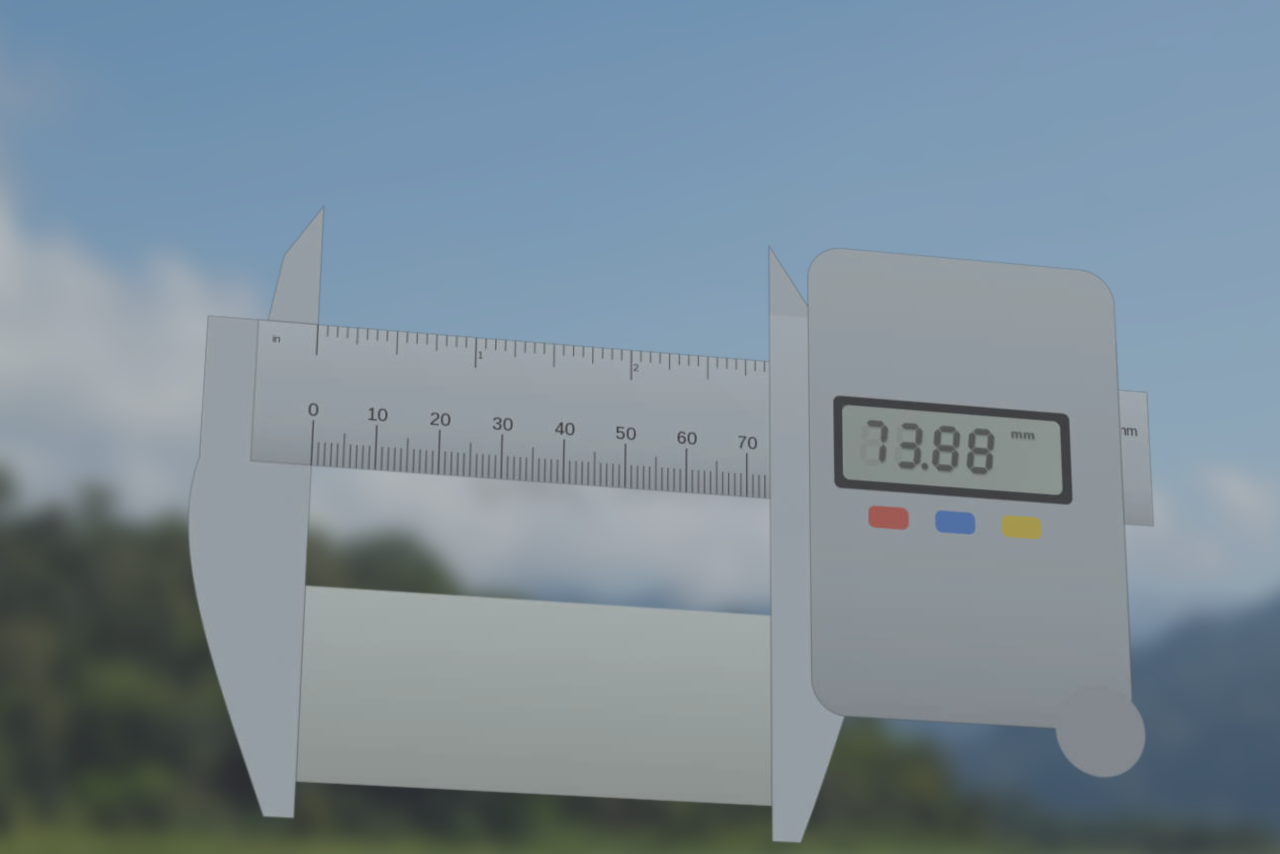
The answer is 73.88 mm
